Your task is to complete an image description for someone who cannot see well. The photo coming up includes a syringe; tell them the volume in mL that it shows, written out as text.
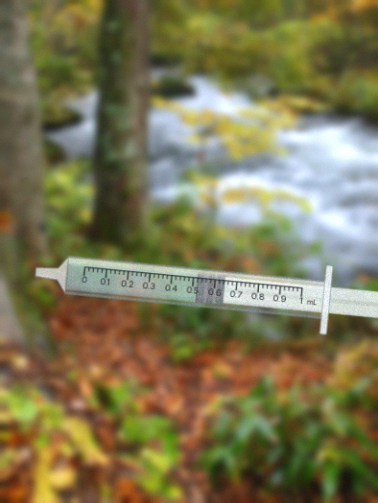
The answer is 0.52 mL
